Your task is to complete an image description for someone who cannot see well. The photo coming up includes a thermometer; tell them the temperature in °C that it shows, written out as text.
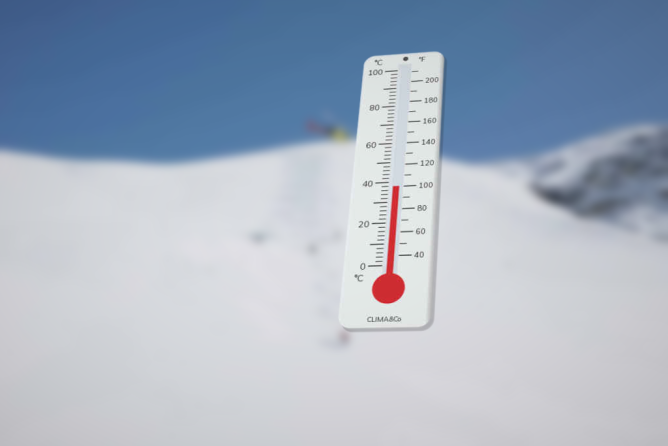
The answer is 38 °C
